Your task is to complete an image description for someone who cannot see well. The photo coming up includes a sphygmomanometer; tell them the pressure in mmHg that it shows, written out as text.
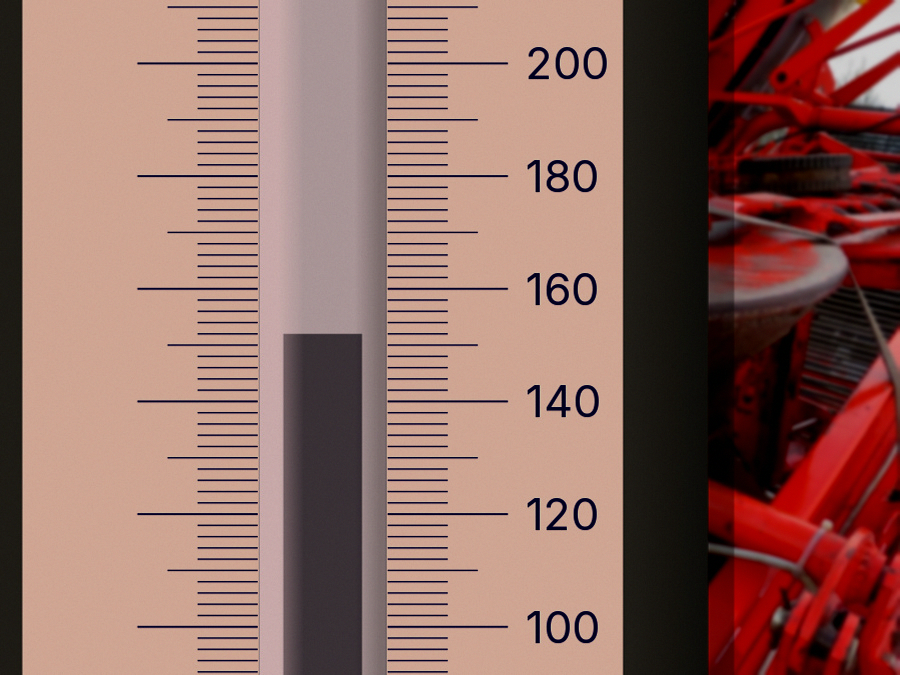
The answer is 152 mmHg
